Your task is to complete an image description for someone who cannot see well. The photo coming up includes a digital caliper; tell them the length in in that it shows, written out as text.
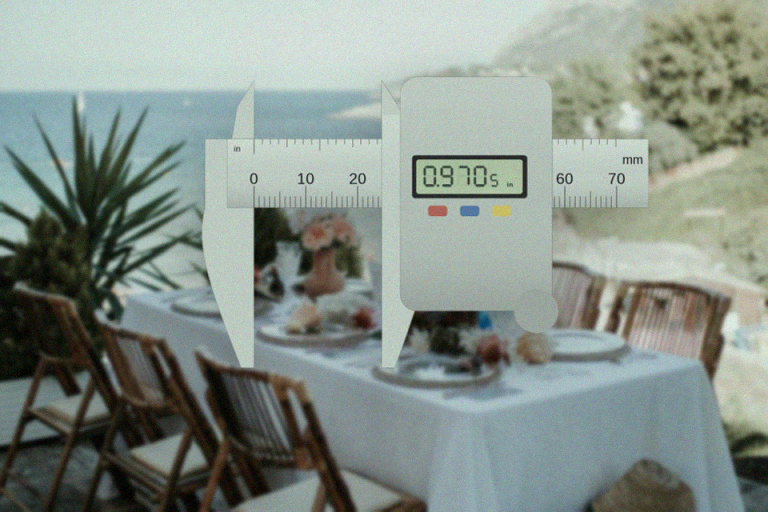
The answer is 0.9705 in
